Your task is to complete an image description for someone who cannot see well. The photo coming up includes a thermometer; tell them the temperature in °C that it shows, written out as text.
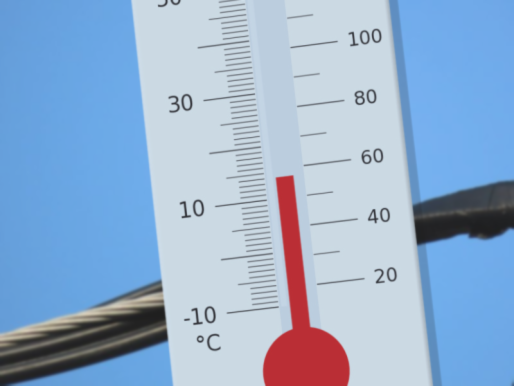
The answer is 14 °C
